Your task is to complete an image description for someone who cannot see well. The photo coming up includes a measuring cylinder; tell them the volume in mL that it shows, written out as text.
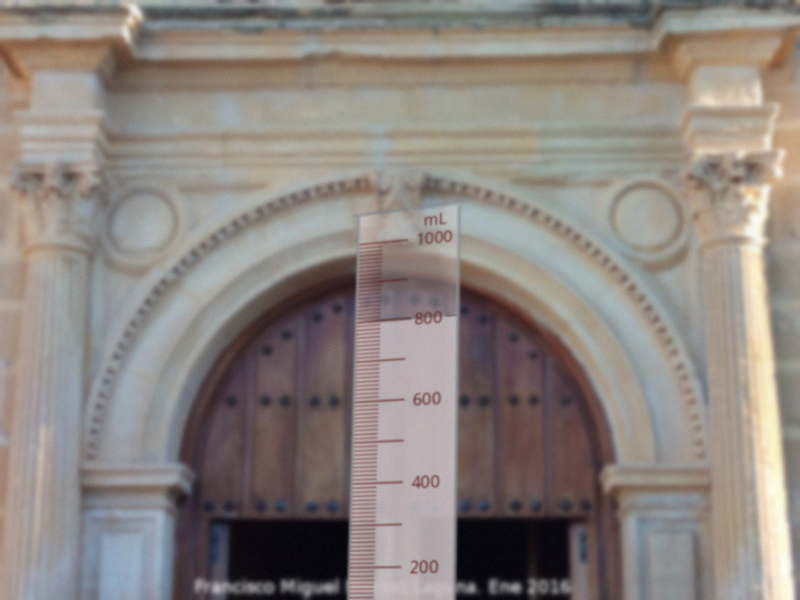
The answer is 800 mL
